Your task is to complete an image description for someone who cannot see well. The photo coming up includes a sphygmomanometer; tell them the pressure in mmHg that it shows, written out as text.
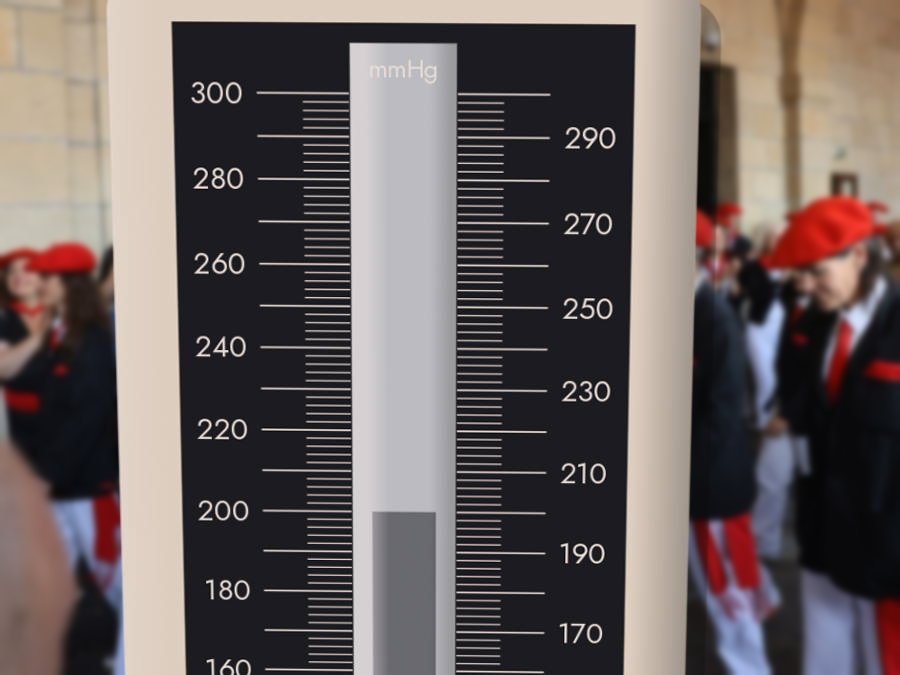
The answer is 200 mmHg
